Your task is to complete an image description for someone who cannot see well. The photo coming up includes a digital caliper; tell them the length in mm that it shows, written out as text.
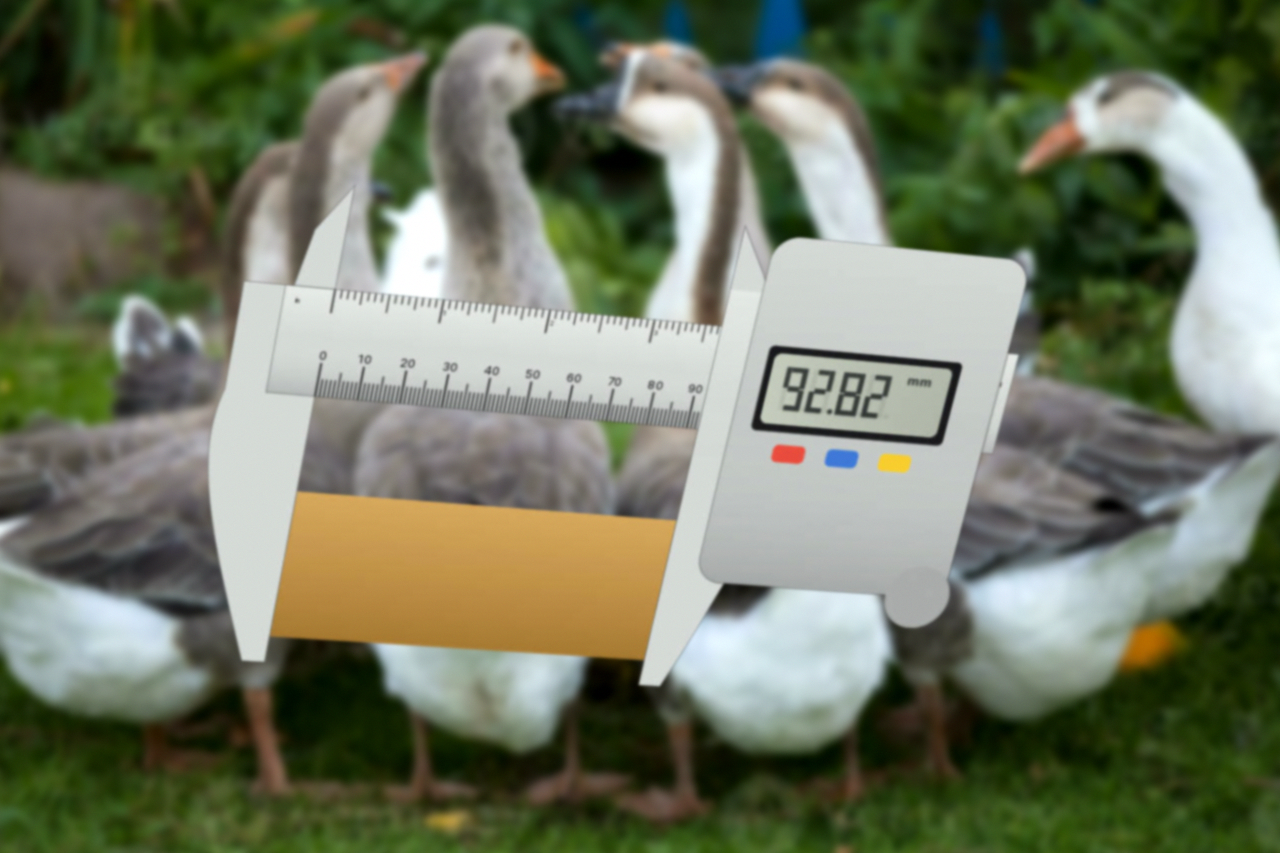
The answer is 92.82 mm
